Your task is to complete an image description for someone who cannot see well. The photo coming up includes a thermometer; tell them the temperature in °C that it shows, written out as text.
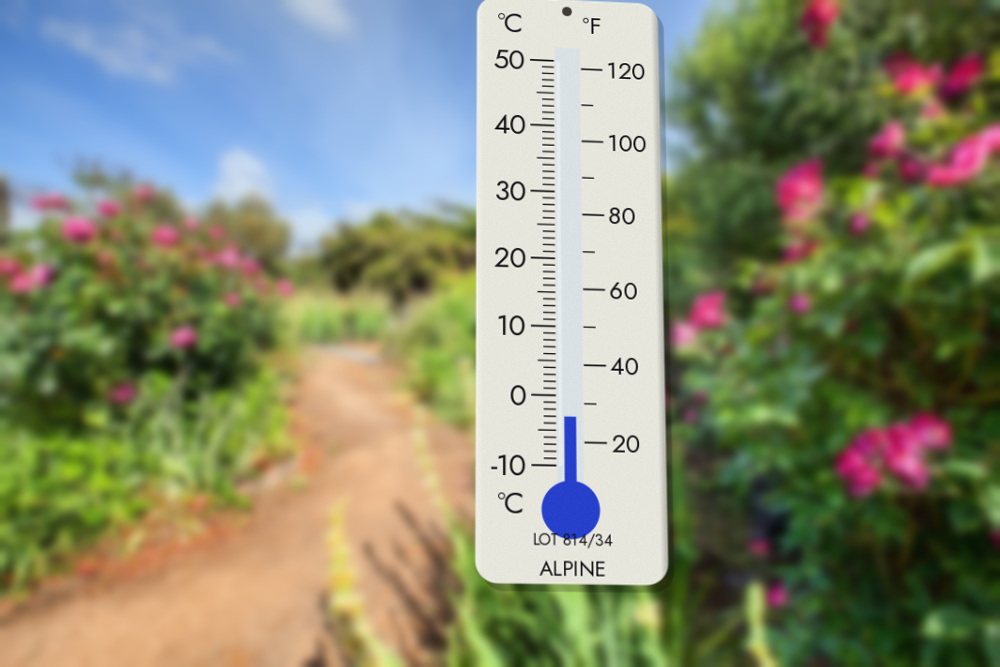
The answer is -3 °C
